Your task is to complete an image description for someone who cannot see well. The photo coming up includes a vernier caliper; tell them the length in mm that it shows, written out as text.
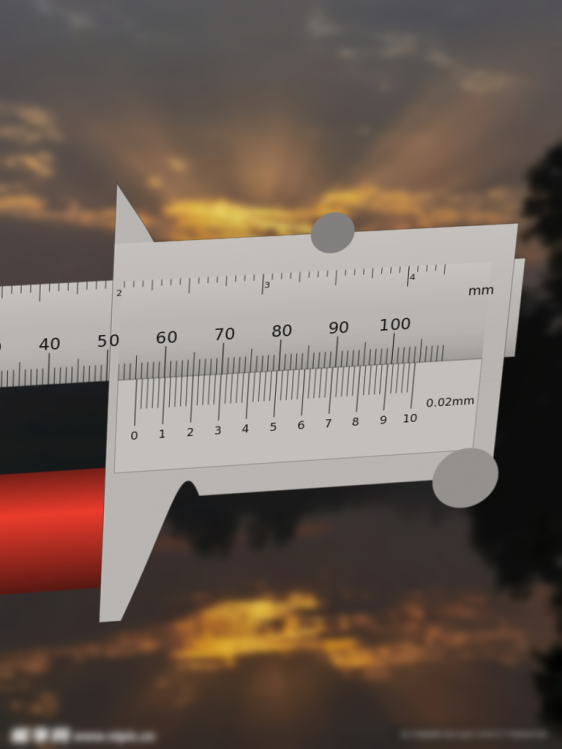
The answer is 55.2 mm
